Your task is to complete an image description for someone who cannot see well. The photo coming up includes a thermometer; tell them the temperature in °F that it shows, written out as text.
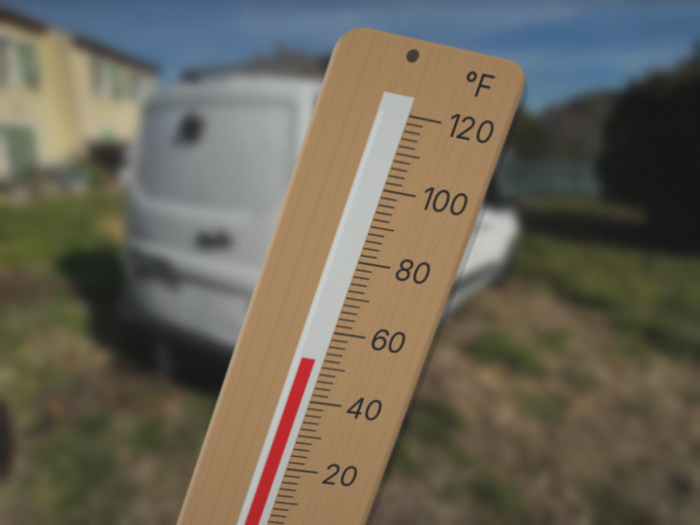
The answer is 52 °F
